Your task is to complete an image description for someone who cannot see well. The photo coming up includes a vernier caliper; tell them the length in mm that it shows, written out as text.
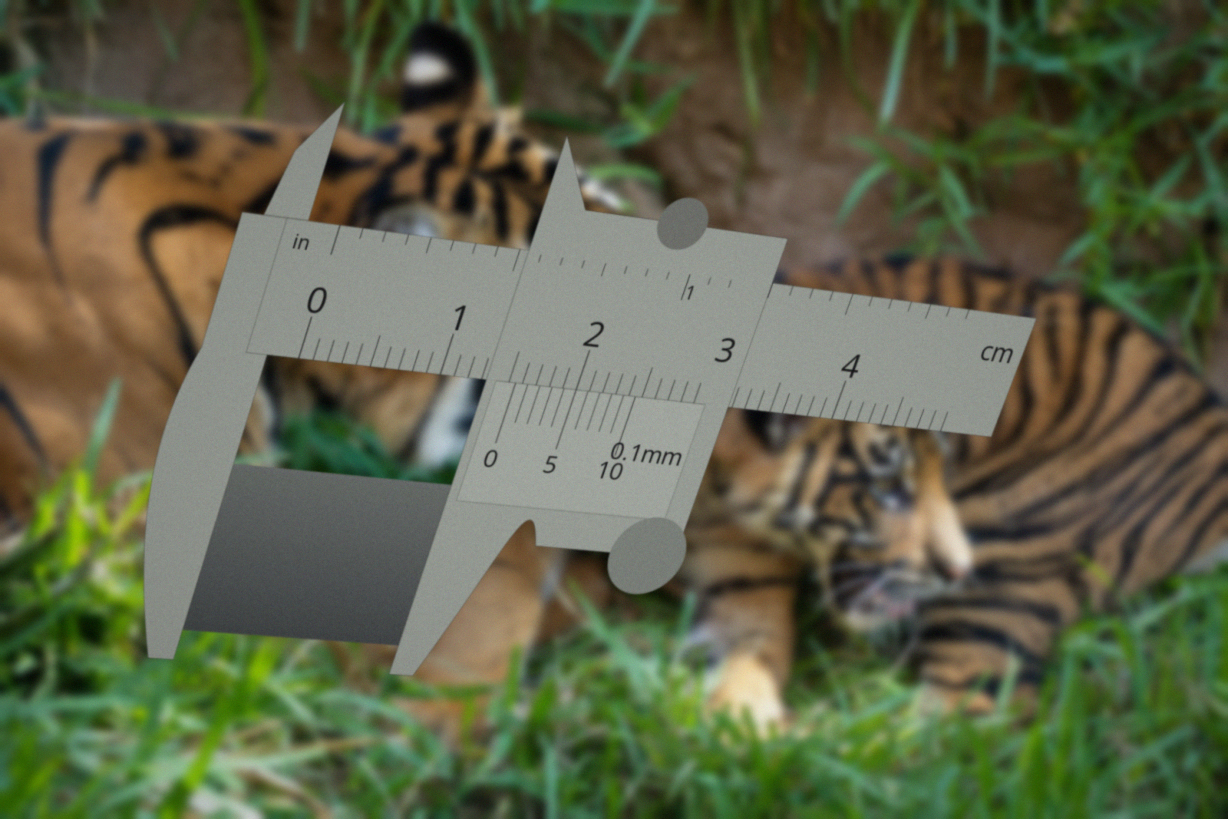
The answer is 15.5 mm
